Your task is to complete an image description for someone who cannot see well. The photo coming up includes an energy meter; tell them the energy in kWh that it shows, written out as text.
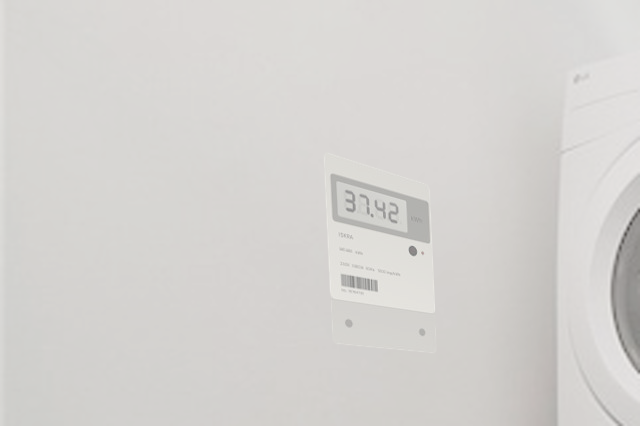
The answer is 37.42 kWh
